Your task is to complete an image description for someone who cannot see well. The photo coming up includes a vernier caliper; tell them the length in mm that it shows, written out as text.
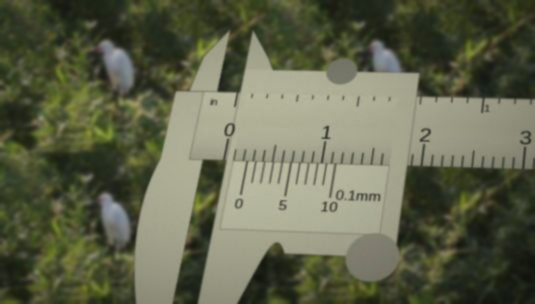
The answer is 2.4 mm
